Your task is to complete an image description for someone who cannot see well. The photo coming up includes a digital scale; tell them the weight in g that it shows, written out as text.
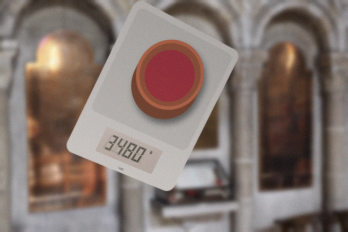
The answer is 3480 g
